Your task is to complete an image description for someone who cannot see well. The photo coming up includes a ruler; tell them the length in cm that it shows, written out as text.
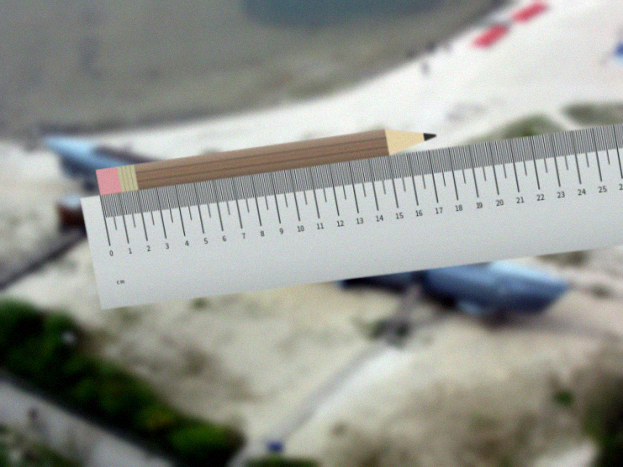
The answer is 17.5 cm
